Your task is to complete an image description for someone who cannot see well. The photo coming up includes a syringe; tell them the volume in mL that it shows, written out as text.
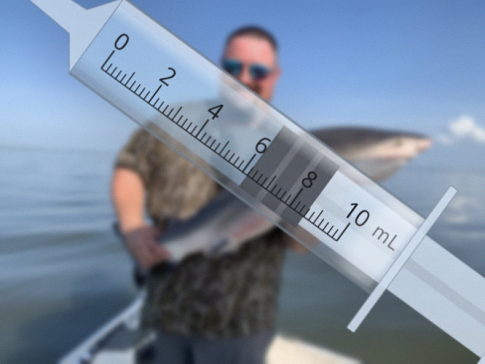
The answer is 6.2 mL
